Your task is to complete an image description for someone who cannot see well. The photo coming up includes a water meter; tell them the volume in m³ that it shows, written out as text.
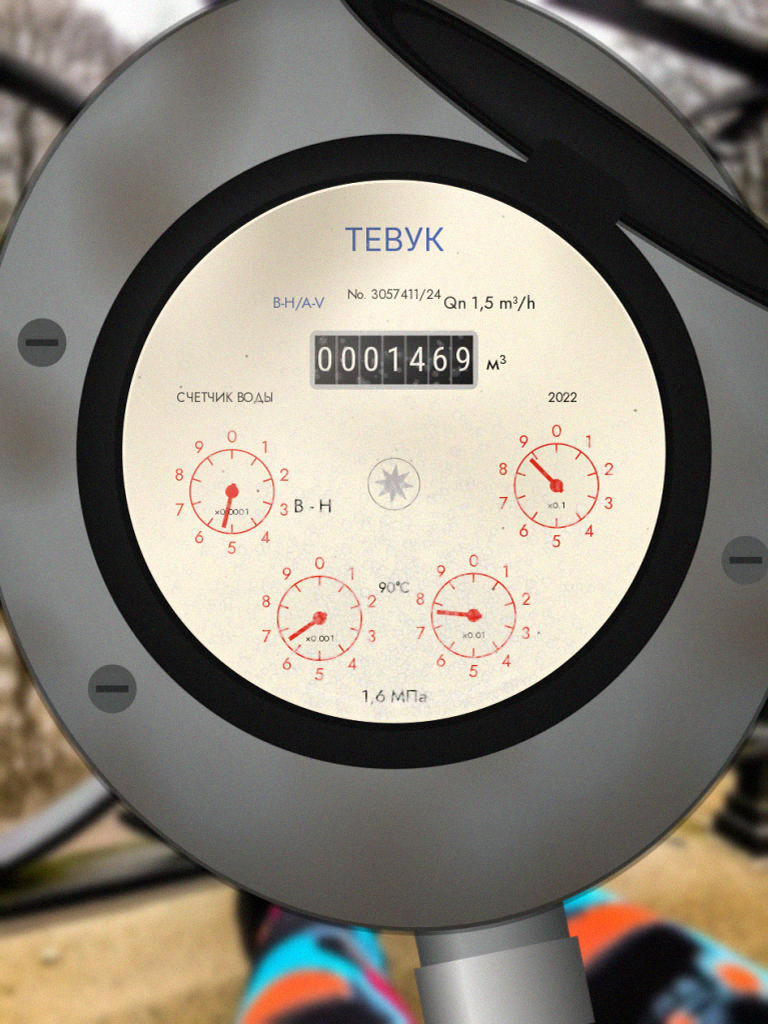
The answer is 1469.8765 m³
